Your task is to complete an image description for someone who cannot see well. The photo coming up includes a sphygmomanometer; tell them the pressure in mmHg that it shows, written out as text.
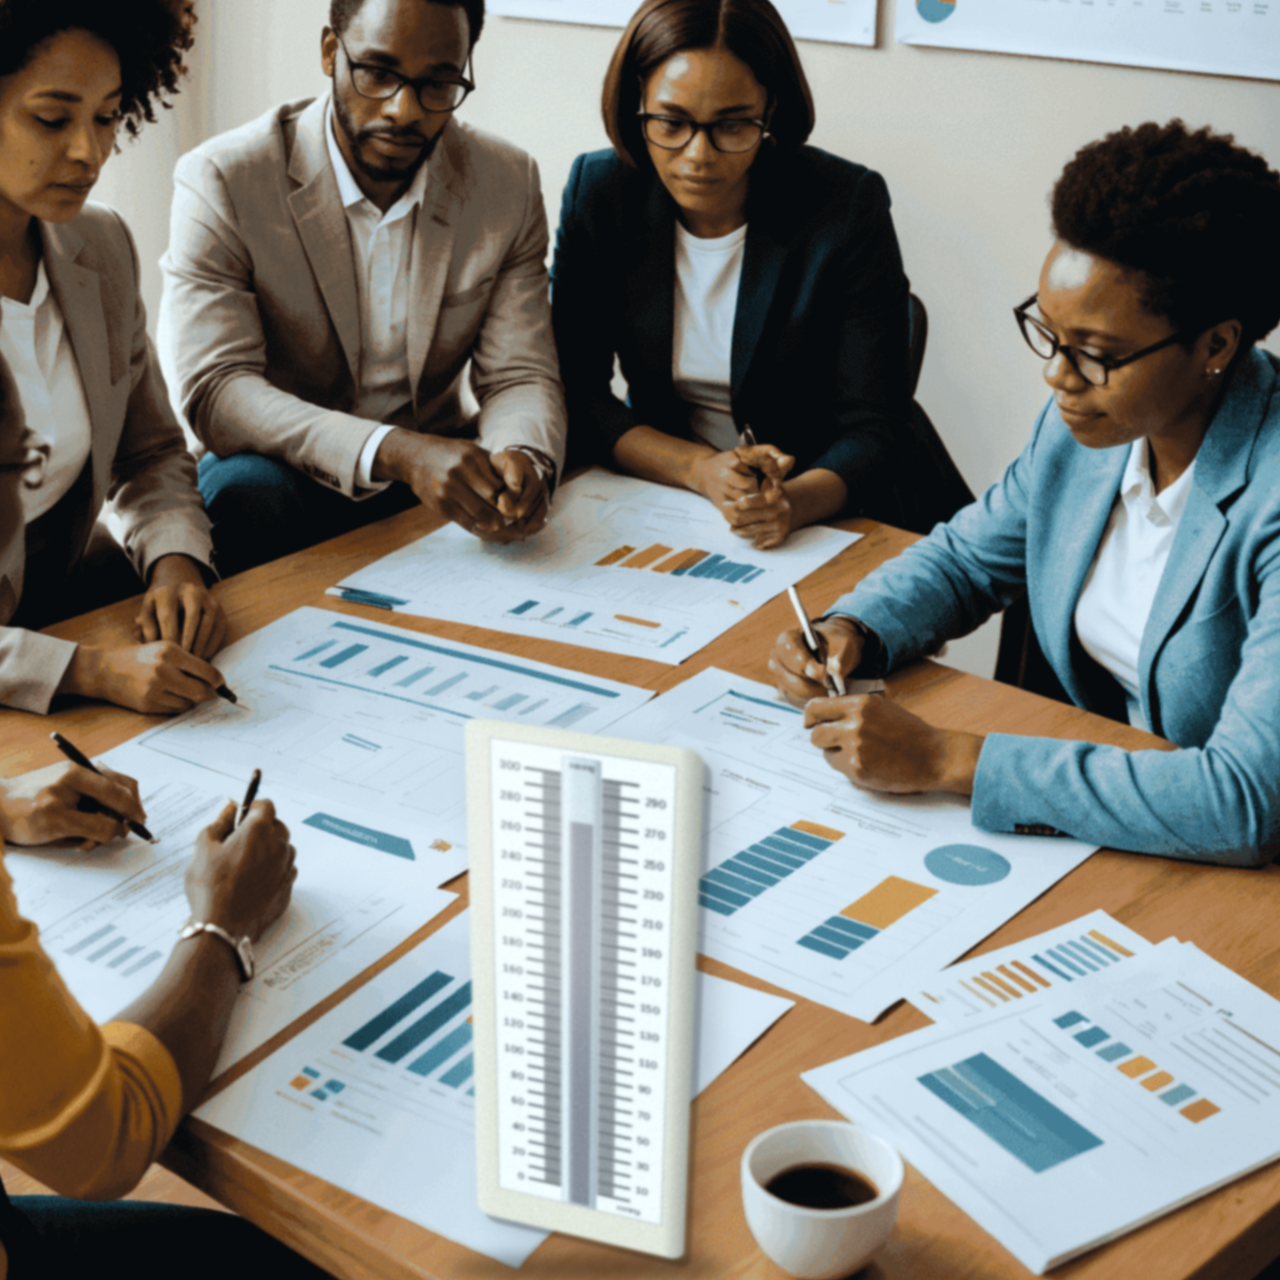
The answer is 270 mmHg
